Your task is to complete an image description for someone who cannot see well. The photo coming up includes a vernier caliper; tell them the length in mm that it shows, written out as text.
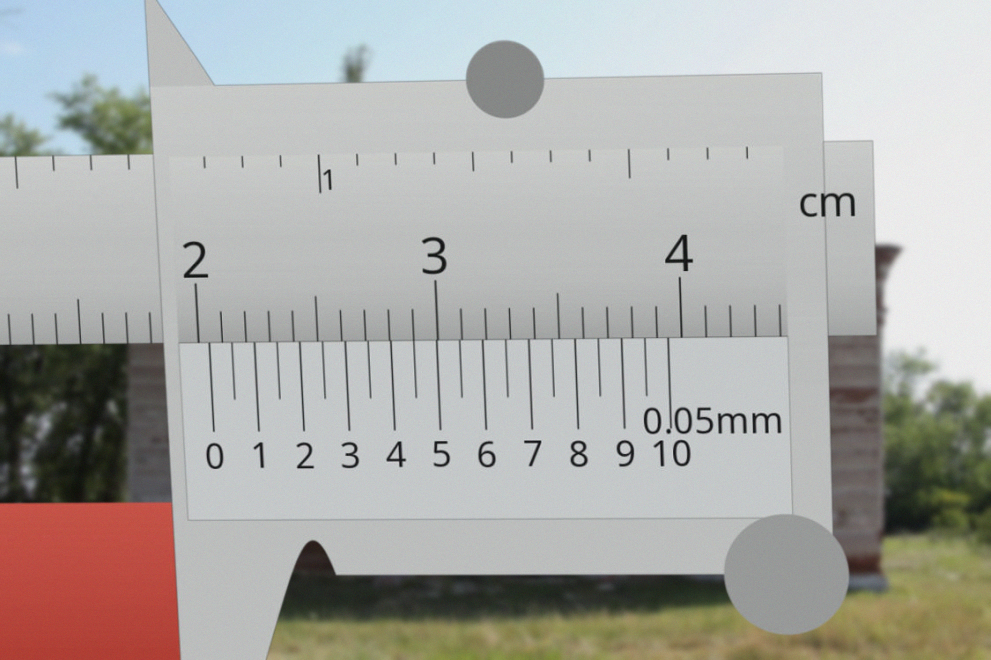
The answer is 20.45 mm
